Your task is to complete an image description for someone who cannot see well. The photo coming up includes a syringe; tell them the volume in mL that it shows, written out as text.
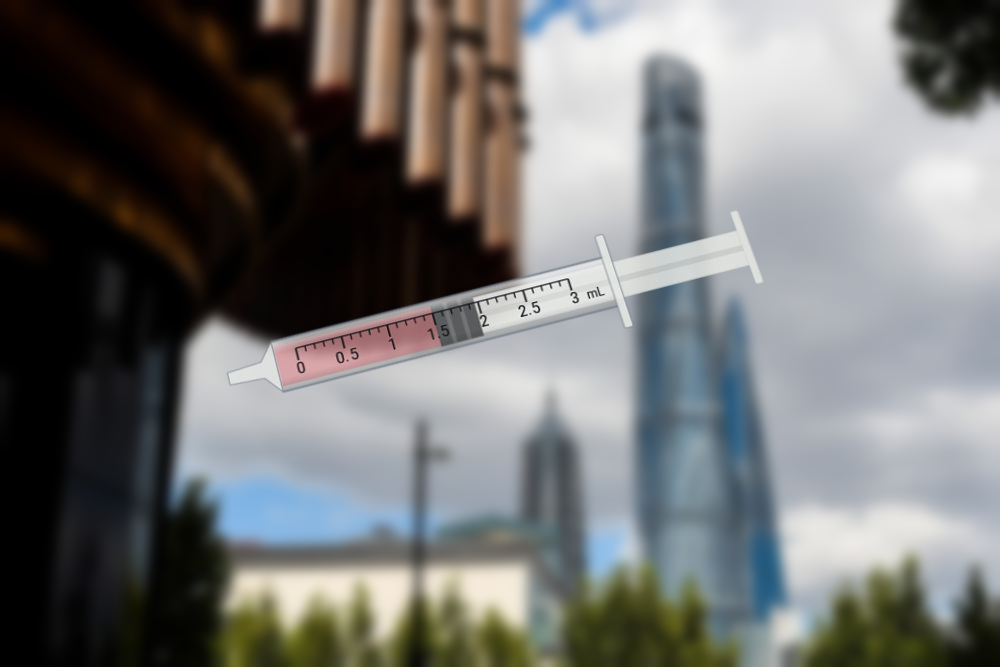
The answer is 1.5 mL
